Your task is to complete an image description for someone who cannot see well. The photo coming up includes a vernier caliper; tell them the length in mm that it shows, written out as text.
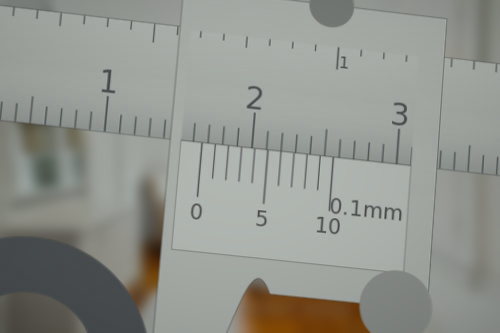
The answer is 16.6 mm
